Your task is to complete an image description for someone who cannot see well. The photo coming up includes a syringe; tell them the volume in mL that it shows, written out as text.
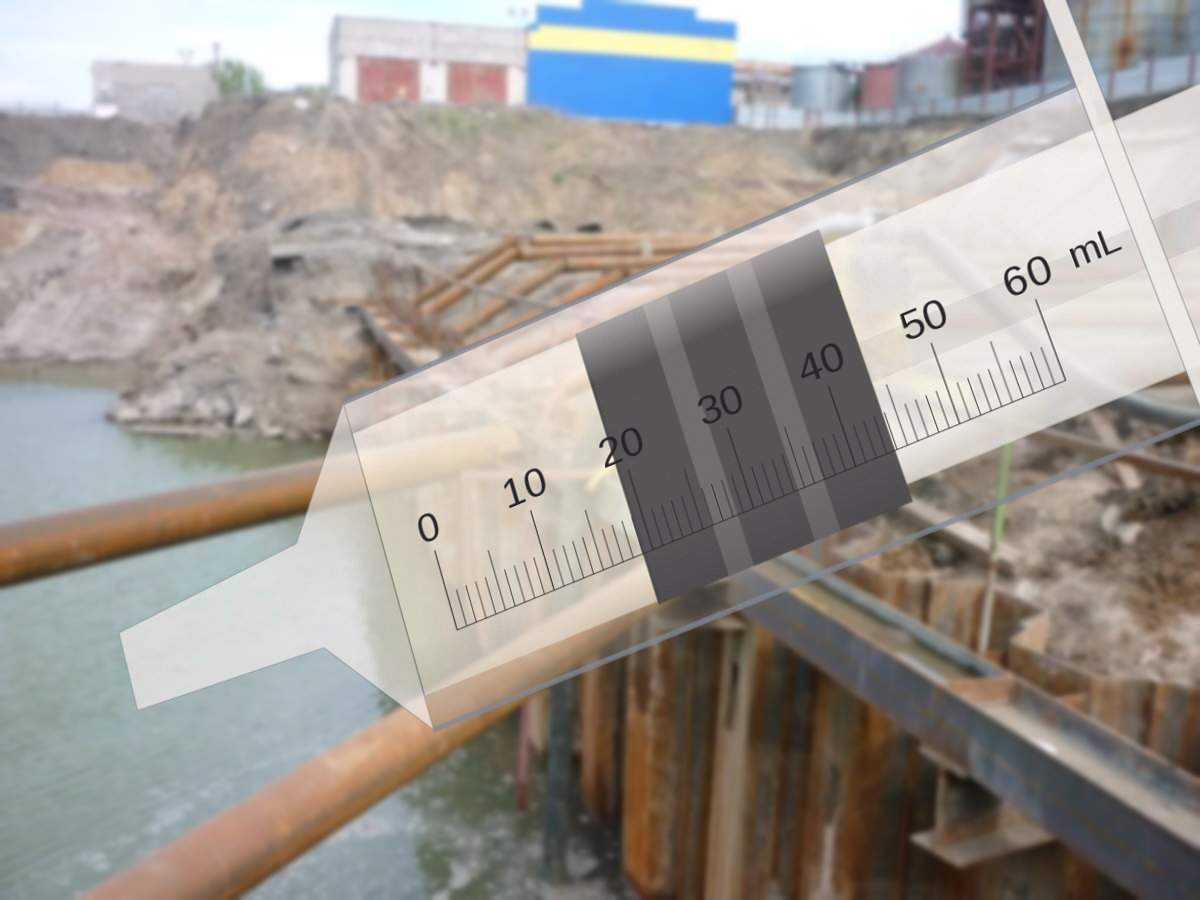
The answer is 19 mL
